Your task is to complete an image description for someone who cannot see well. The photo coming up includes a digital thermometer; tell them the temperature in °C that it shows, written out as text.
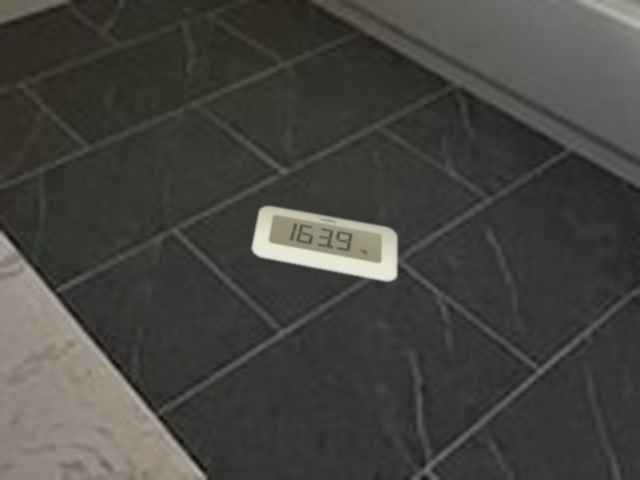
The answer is 163.9 °C
